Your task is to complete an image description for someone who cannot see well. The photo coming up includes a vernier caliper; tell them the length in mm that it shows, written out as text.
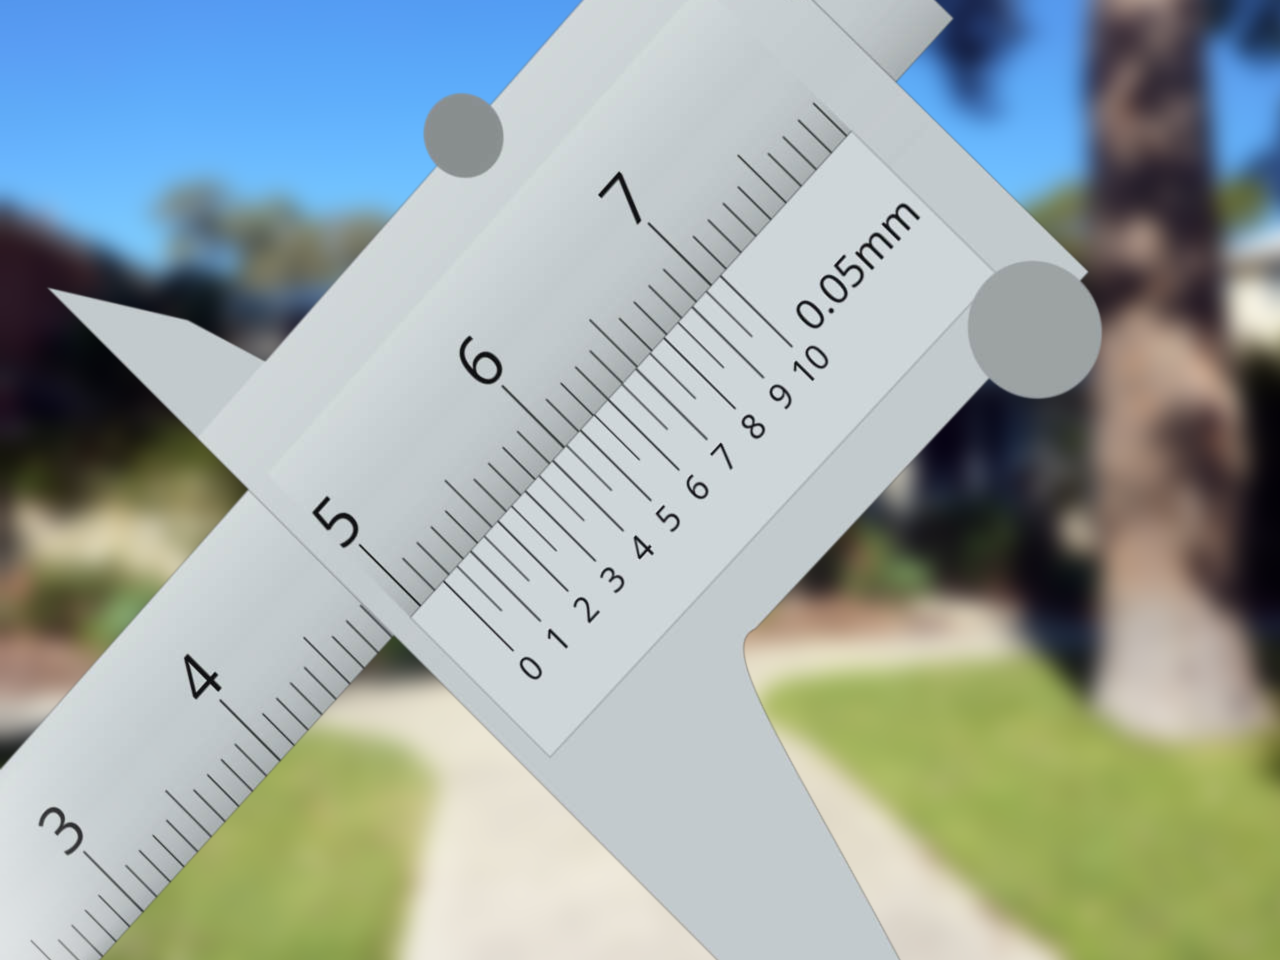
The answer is 51.6 mm
